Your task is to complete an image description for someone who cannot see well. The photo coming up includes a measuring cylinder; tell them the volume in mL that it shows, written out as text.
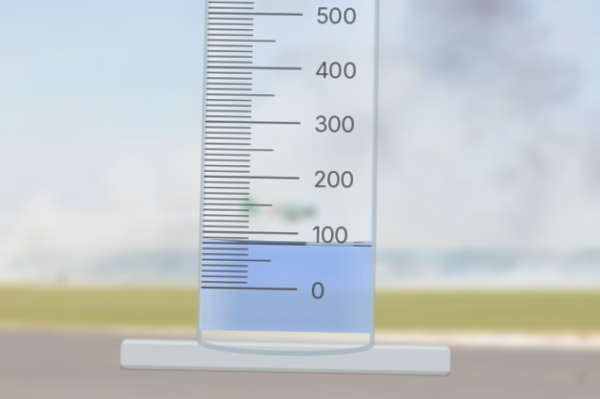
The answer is 80 mL
